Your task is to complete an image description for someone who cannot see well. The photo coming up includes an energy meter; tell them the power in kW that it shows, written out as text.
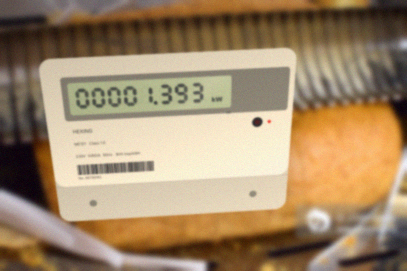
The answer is 1.393 kW
